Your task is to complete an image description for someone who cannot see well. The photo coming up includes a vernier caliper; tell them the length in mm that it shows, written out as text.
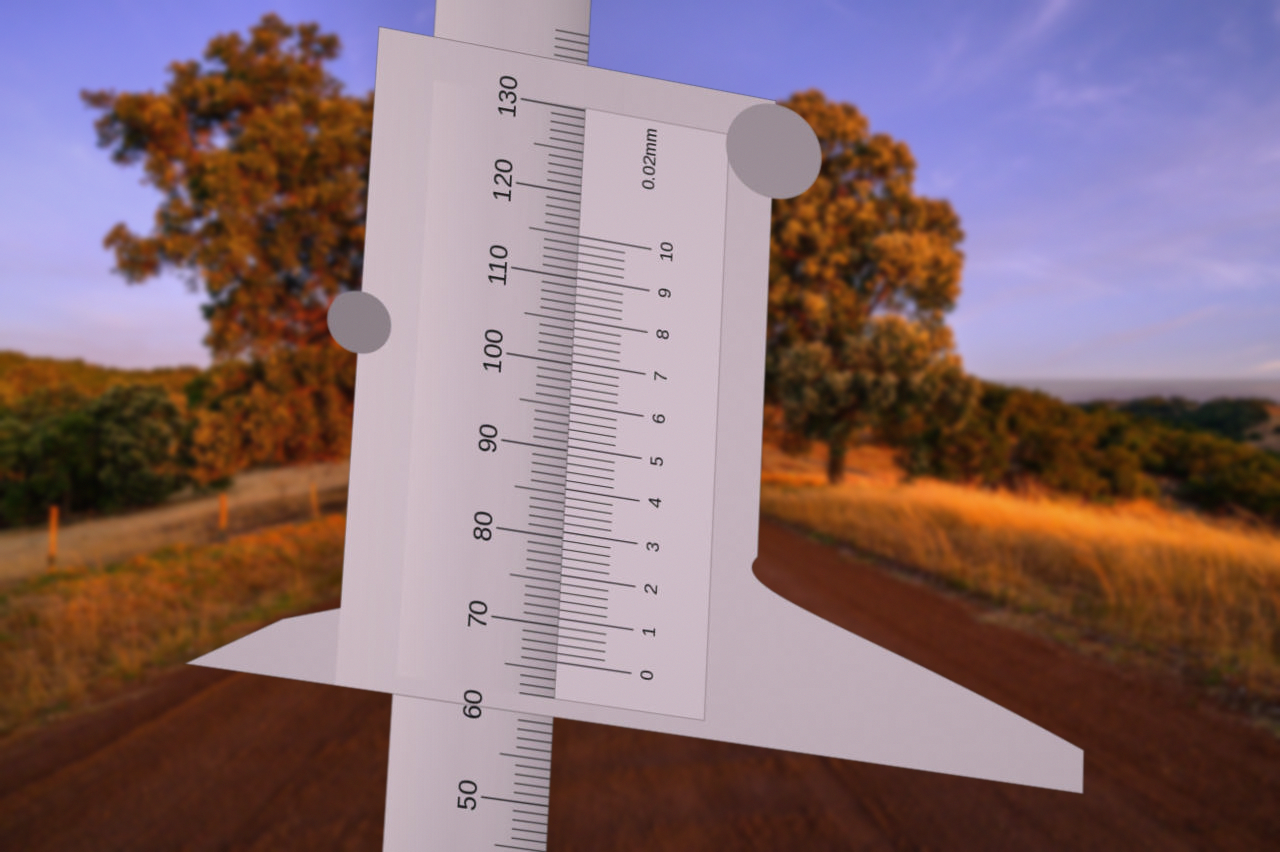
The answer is 66.0 mm
